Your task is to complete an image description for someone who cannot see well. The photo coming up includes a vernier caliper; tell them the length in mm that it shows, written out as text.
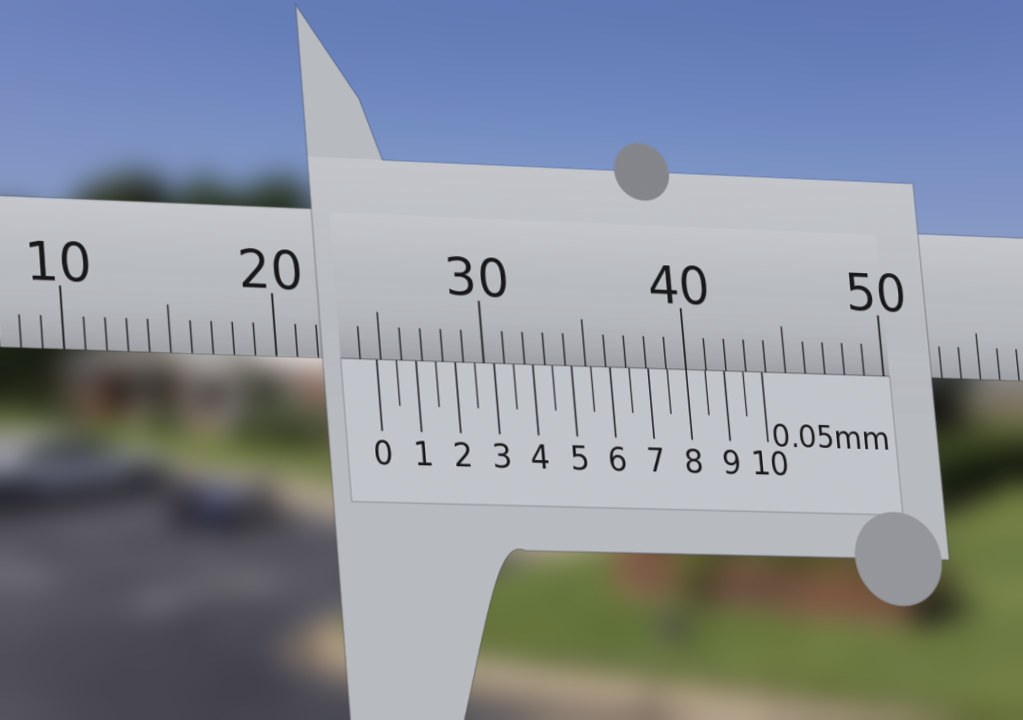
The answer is 24.8 mm
